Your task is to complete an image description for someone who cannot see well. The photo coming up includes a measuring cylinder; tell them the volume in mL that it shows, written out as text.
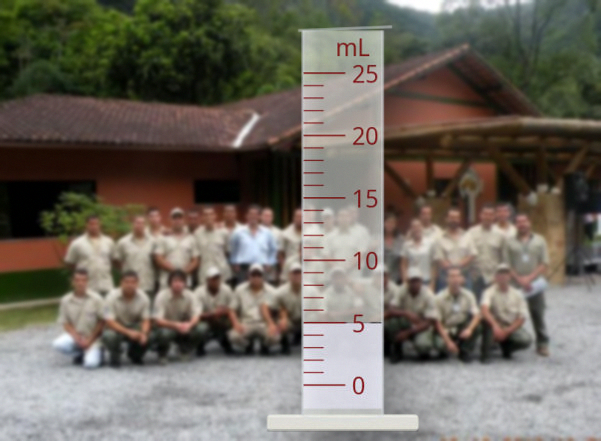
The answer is 5 mL
